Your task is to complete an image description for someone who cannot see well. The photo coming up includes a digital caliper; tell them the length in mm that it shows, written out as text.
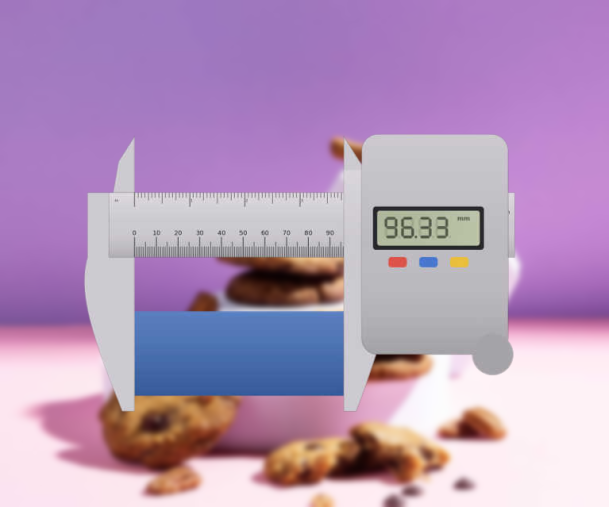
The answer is 96.33 mm
